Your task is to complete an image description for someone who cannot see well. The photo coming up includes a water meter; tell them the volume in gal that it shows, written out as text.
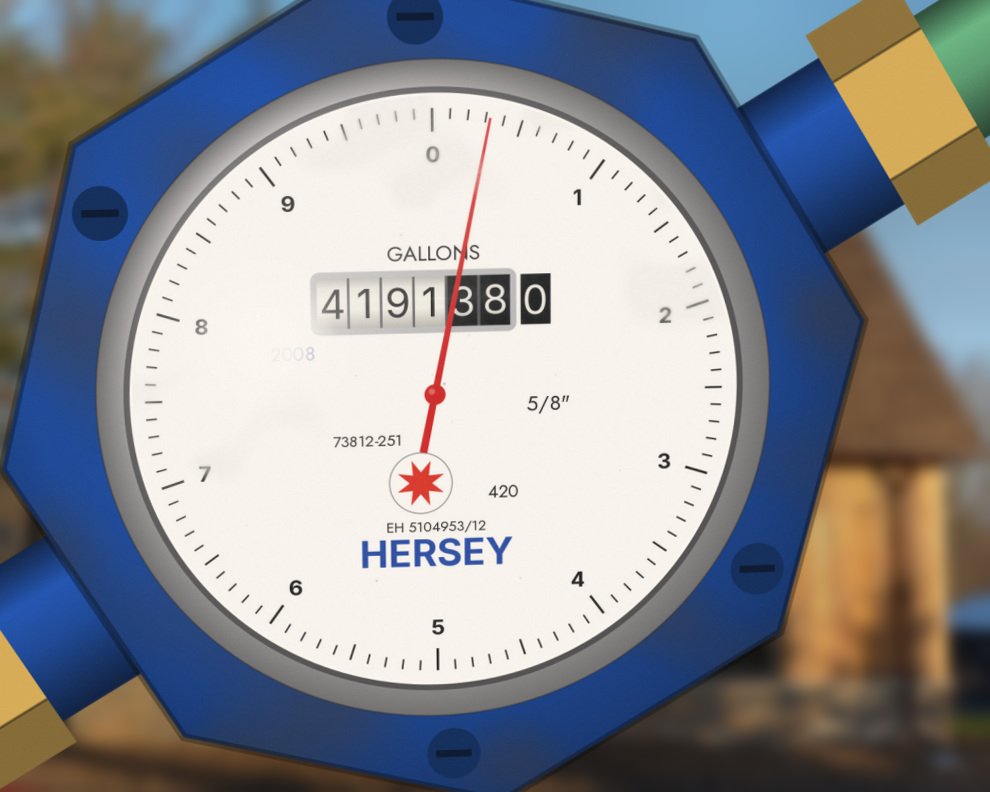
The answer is 4191380.3 gal
